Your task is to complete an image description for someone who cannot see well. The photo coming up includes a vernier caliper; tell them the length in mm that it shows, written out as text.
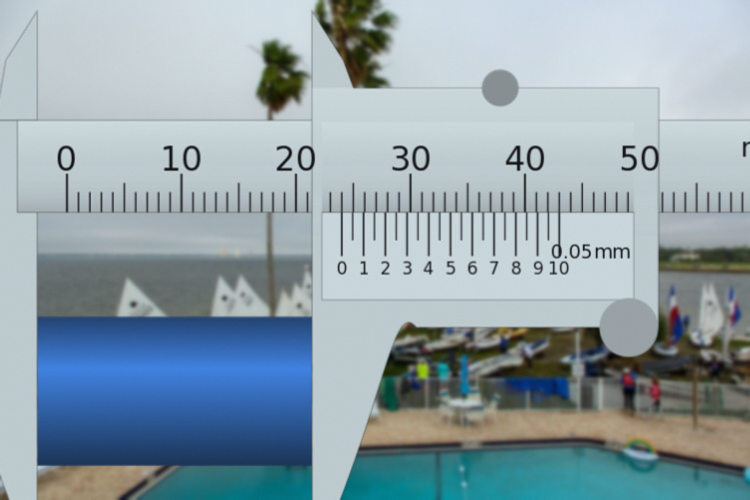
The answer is 24.0 mm
